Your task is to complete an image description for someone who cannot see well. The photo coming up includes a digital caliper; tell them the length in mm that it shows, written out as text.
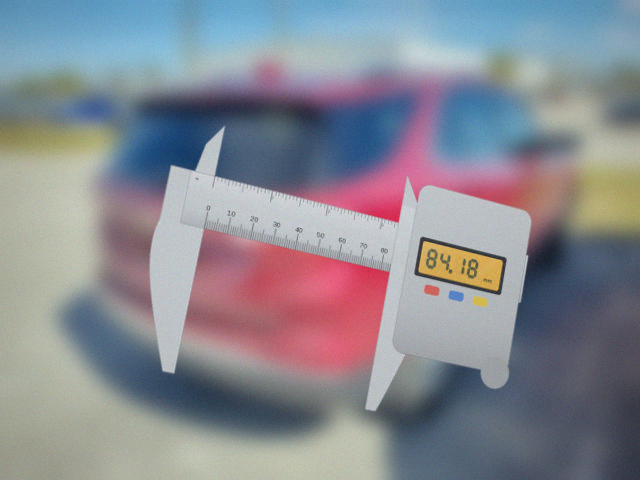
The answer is 84.18 mm
